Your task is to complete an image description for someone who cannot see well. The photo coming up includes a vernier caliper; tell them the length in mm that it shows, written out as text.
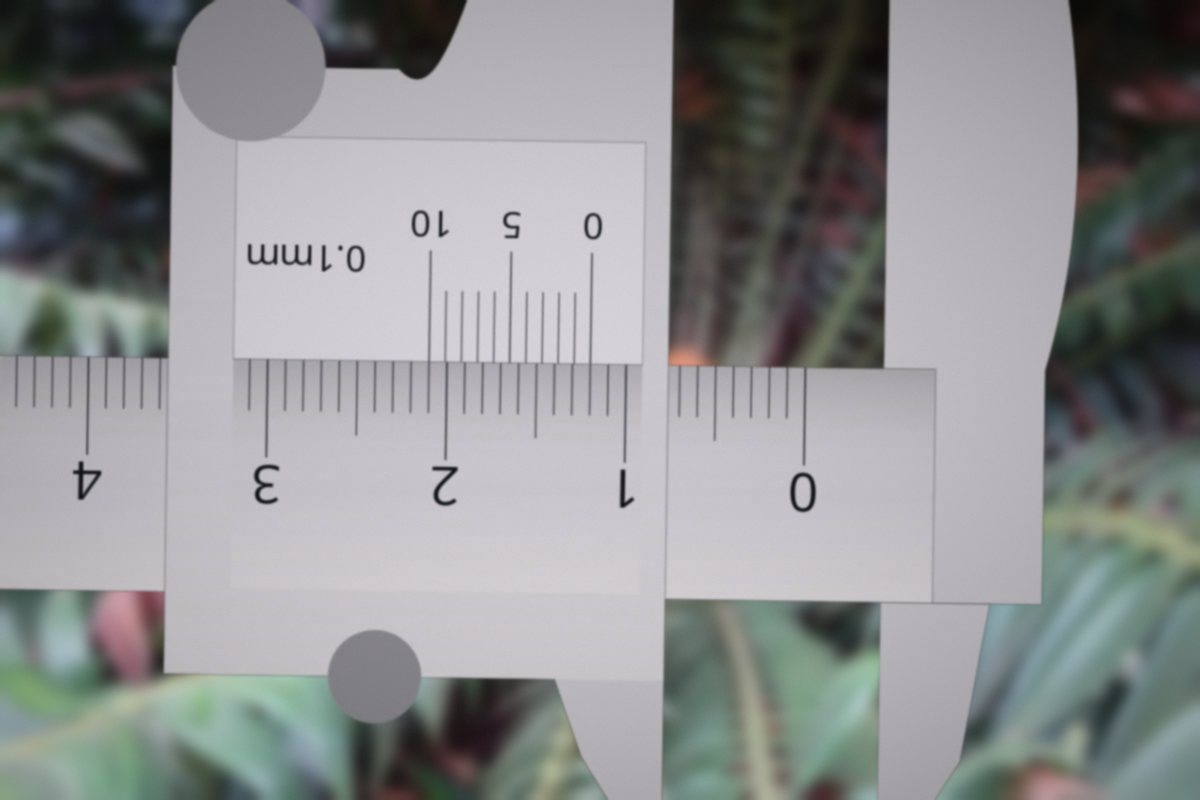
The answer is 12.0 mm
